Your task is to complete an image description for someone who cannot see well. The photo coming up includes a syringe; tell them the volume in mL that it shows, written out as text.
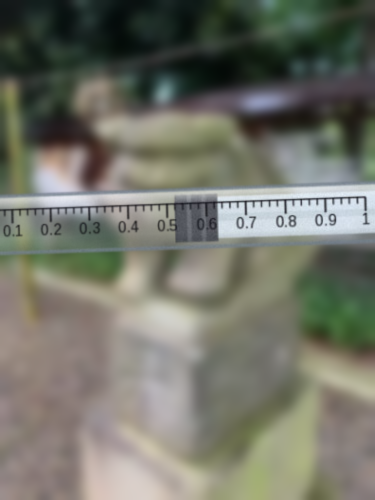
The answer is 0.52 mL
